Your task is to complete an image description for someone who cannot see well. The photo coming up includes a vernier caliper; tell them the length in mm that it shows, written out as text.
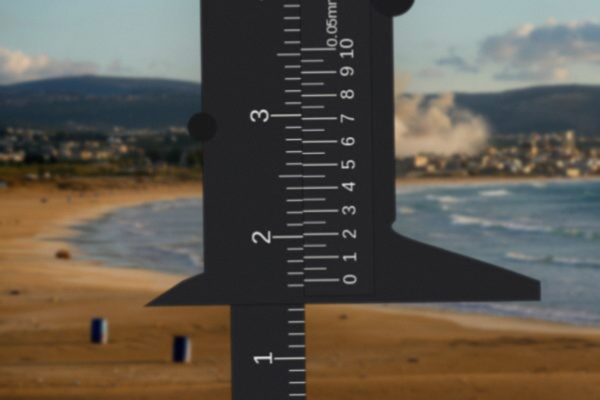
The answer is 16.4 mm
